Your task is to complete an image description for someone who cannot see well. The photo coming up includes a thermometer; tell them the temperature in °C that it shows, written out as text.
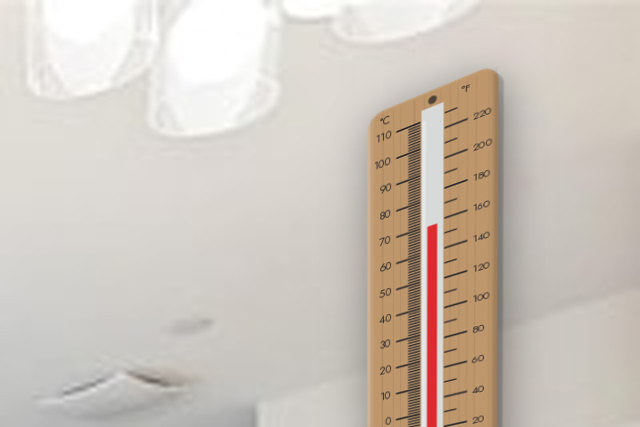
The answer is 70 °C
